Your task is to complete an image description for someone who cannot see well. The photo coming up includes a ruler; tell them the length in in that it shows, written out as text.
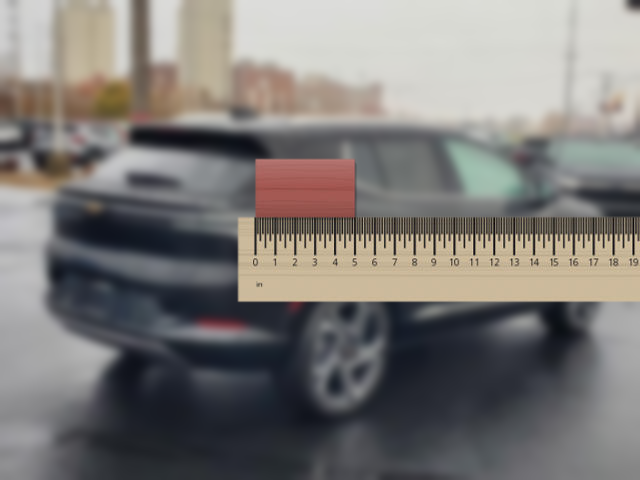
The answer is 5 in
